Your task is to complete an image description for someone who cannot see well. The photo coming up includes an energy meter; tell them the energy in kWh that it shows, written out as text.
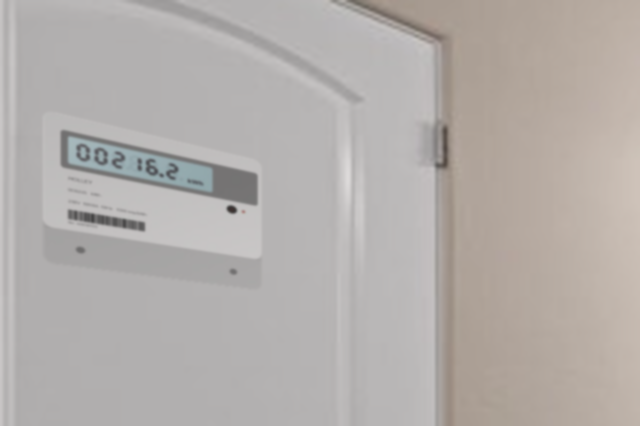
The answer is 216.2 kWh
